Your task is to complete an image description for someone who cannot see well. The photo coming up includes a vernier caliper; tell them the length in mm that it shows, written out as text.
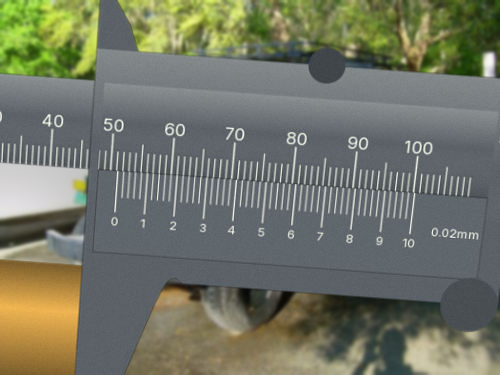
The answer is 51.2 mm
